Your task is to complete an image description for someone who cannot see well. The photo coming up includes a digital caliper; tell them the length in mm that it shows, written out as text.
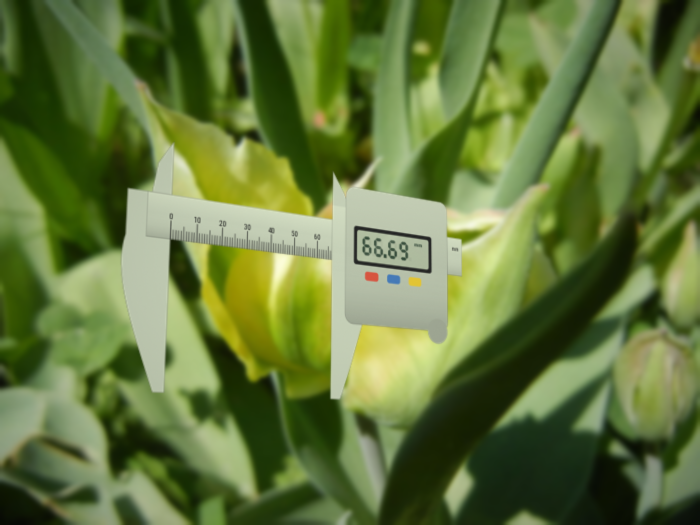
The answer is 66.69 mm
